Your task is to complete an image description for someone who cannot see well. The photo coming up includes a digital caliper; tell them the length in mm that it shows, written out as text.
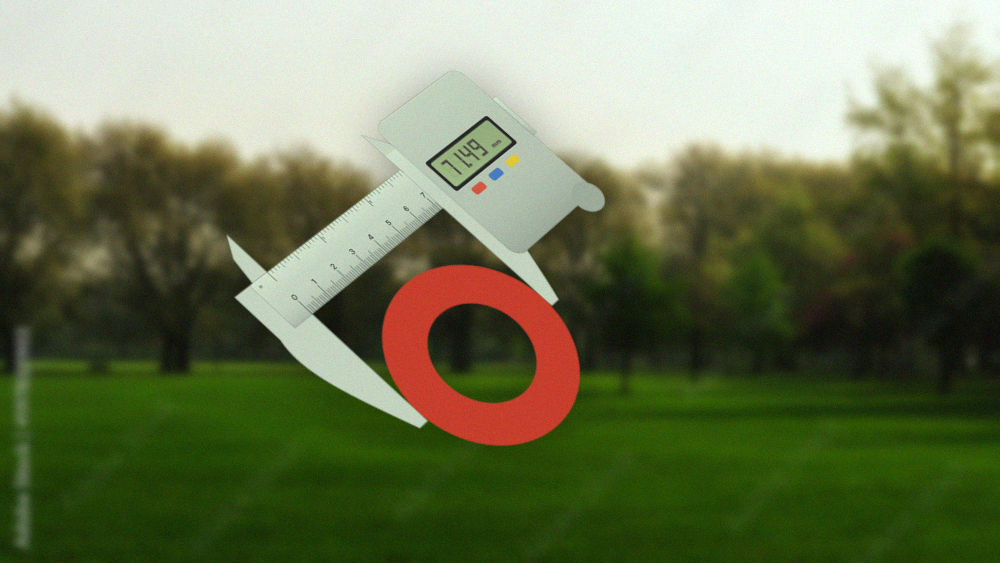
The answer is 71.49 mm
